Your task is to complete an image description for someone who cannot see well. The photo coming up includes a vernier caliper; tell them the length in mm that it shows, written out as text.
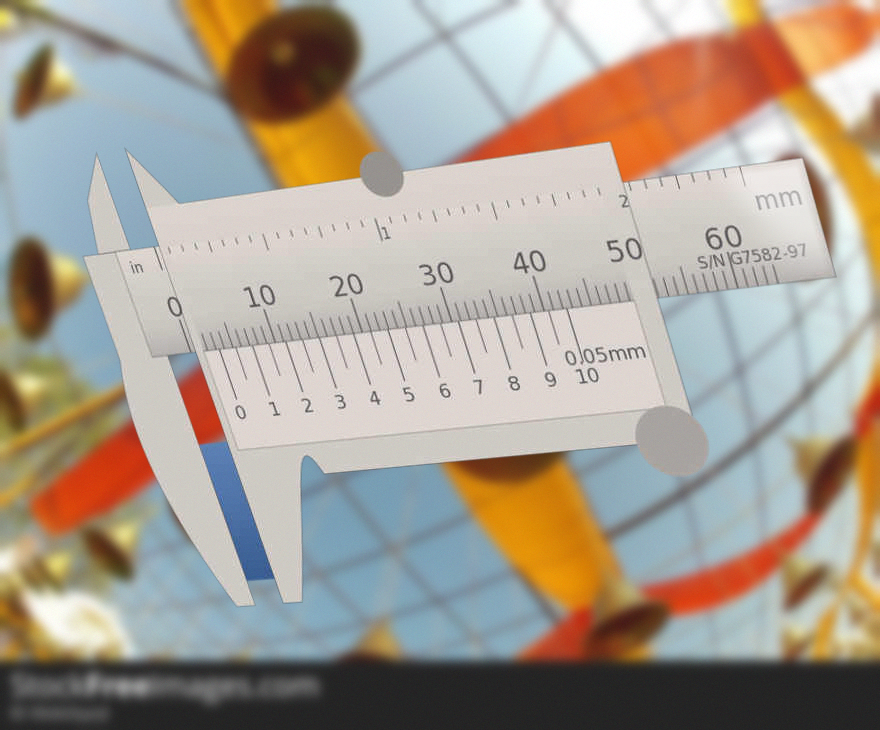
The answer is 3.4 mm
